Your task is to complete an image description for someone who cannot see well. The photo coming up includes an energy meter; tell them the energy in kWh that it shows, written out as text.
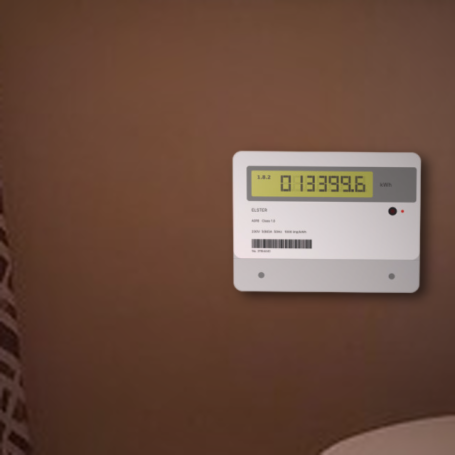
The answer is 13399.6 kWh
